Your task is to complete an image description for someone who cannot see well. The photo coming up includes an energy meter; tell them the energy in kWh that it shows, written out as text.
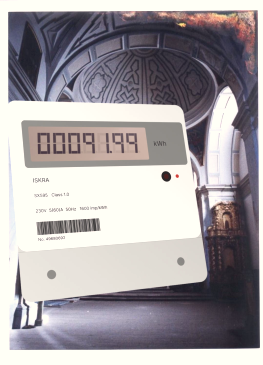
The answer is 91.99 kWh
